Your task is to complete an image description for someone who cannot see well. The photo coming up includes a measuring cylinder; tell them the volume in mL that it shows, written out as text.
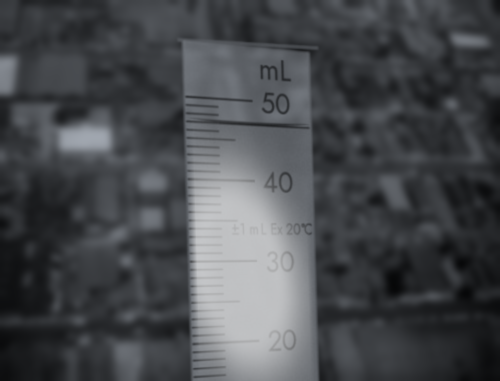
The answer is 47 mL
